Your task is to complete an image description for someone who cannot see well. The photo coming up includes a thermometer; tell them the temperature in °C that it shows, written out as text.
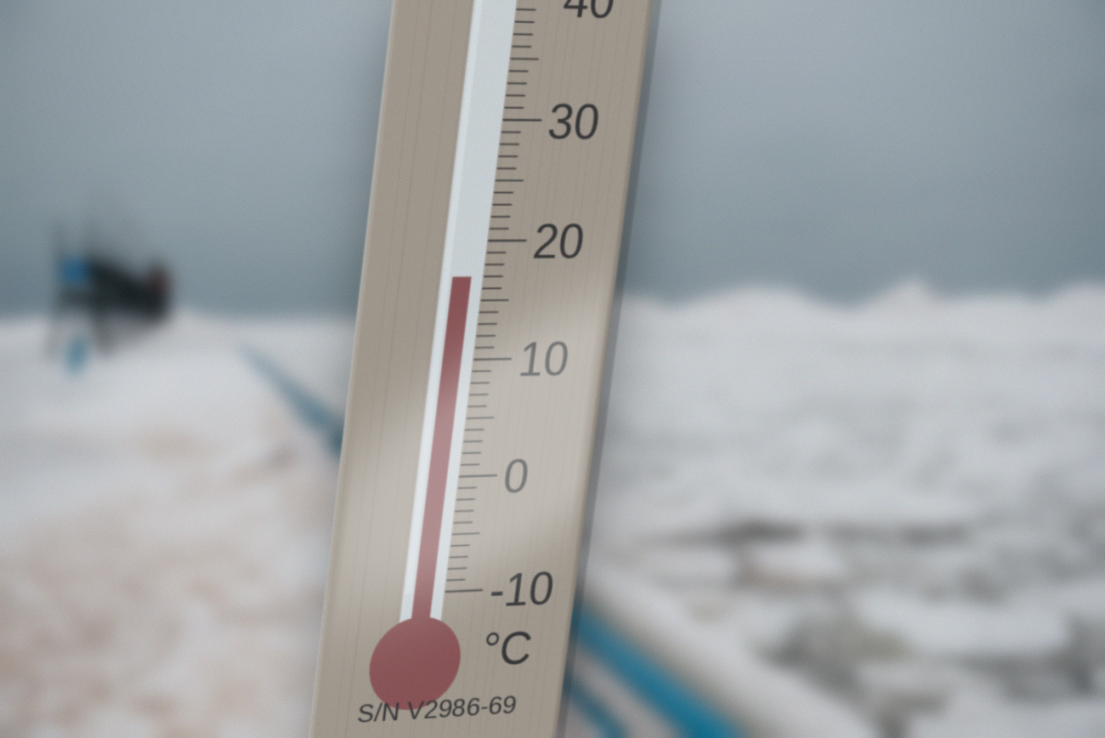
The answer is 17 °C
